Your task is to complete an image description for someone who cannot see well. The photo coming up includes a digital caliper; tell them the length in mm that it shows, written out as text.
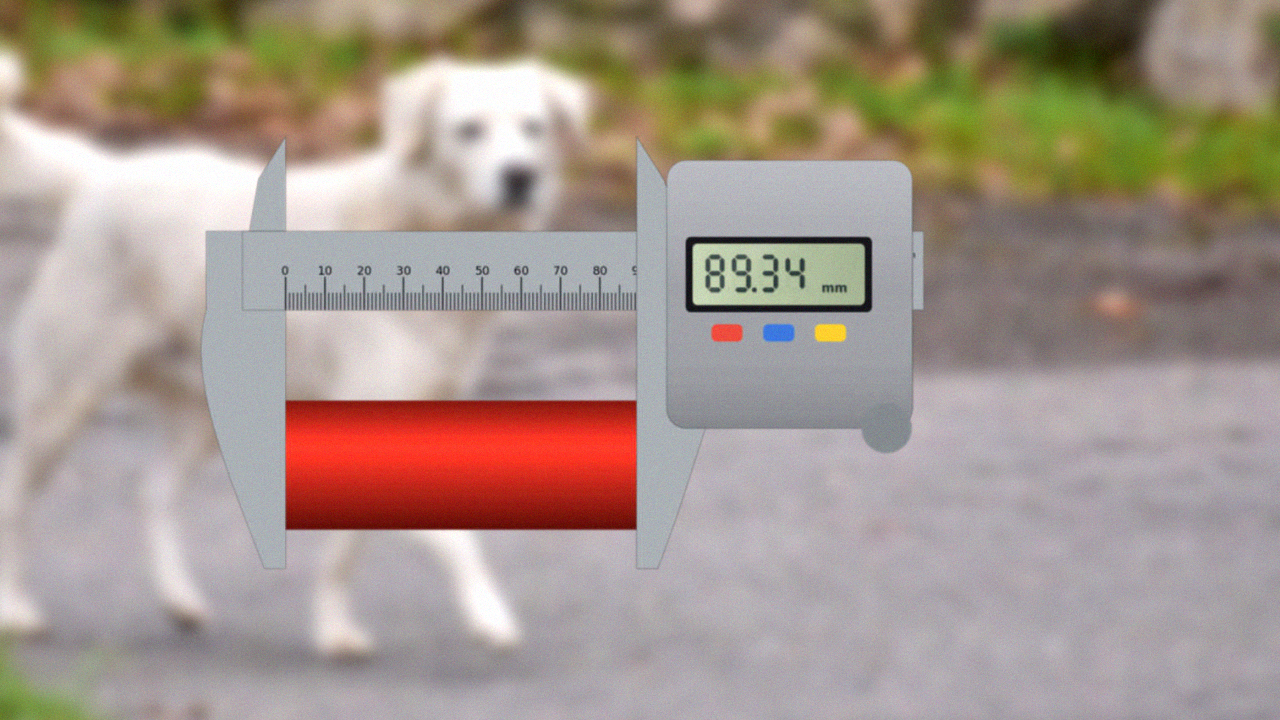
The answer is 89.34 mm
